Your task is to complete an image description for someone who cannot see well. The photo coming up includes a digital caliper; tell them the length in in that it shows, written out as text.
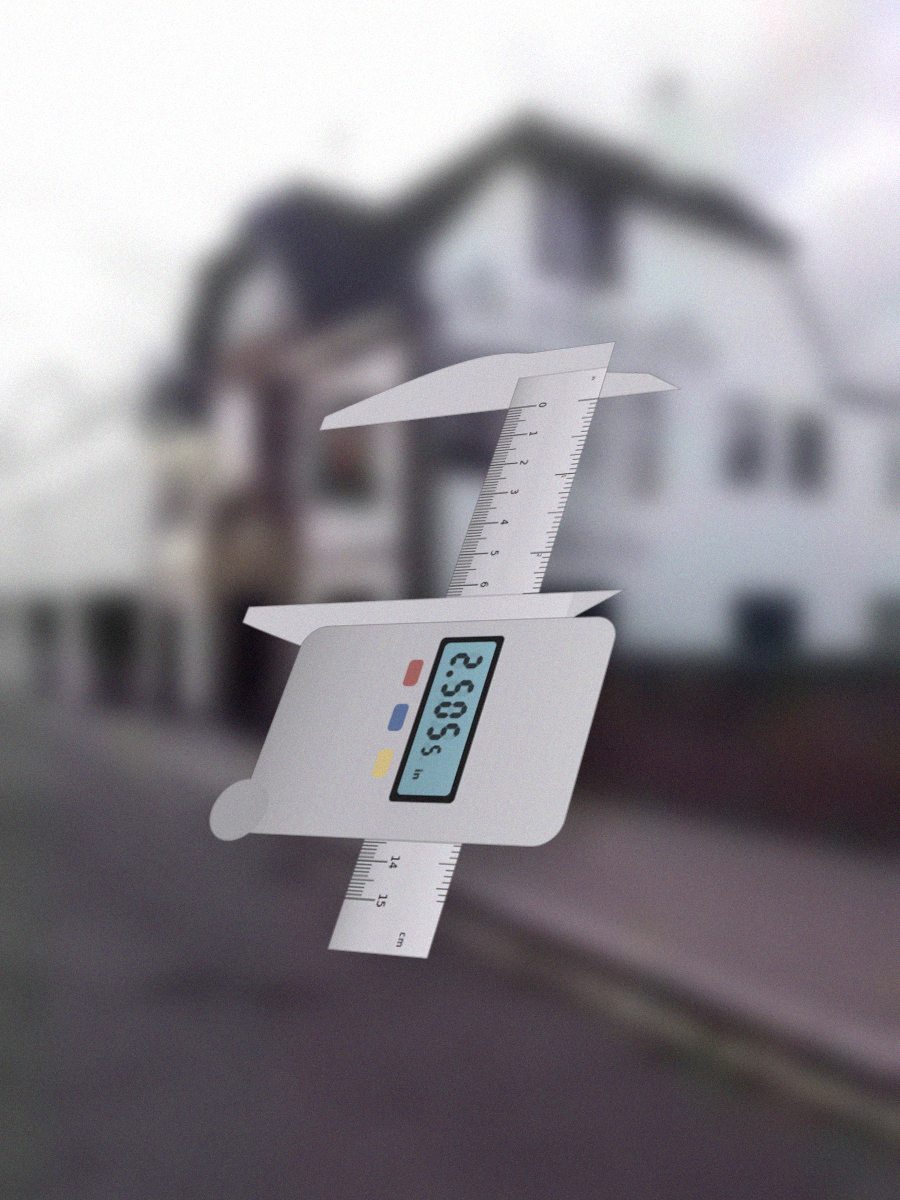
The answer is 2.5055 in
